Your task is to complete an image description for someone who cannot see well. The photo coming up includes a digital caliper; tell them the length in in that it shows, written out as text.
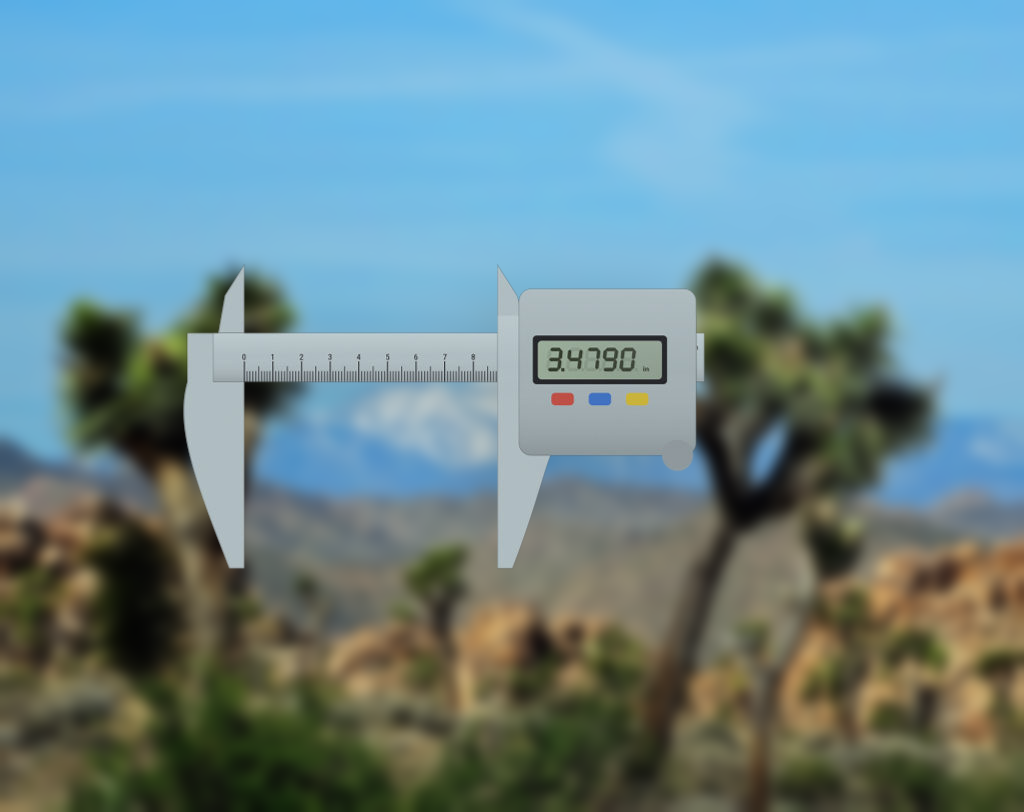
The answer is 3.4790 in
